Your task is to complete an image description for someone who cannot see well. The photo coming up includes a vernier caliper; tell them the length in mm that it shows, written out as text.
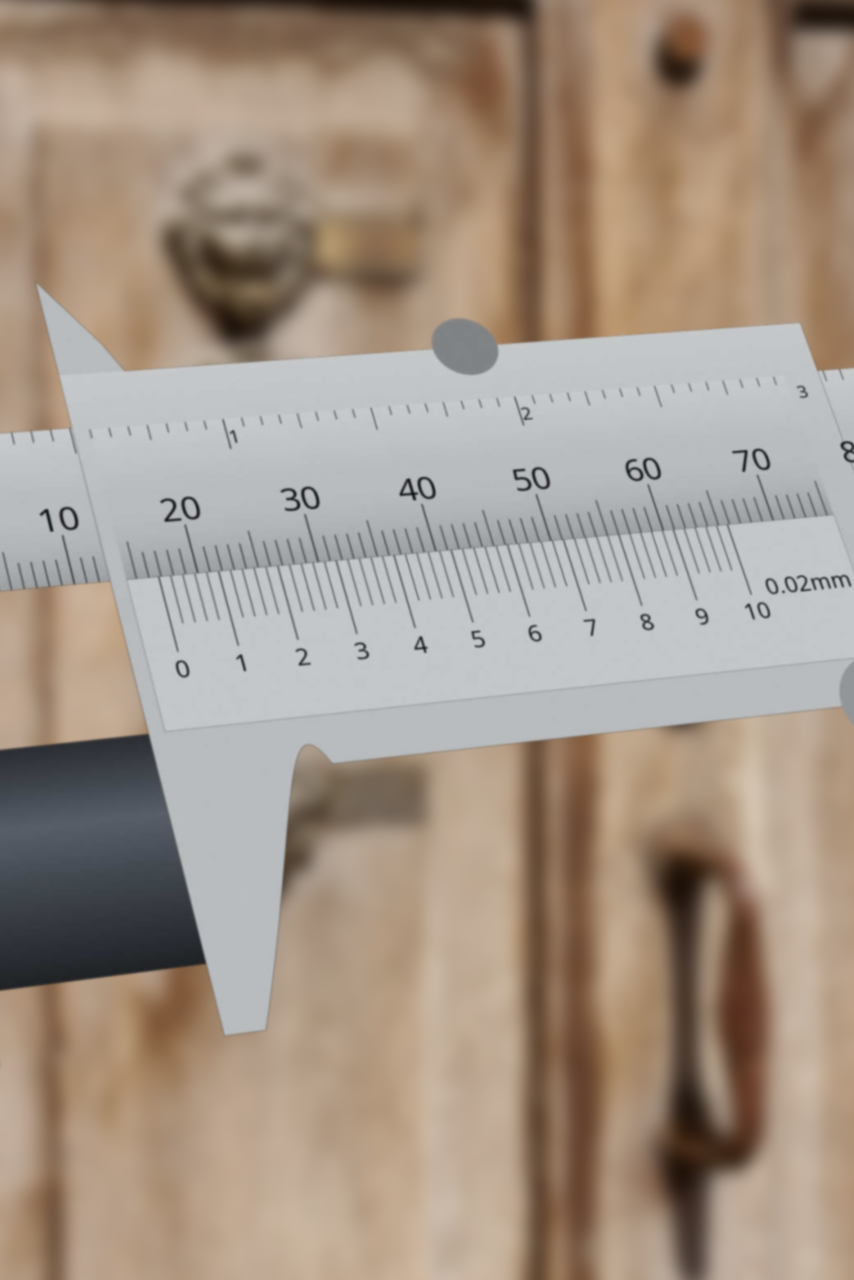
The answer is 16.8 mm
